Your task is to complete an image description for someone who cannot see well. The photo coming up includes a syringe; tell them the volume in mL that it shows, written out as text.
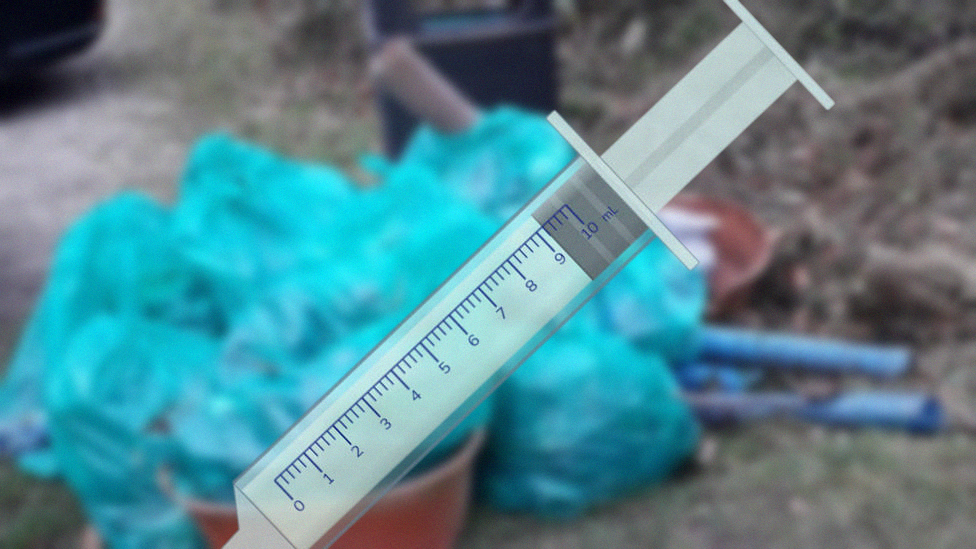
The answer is 9.2 mL
